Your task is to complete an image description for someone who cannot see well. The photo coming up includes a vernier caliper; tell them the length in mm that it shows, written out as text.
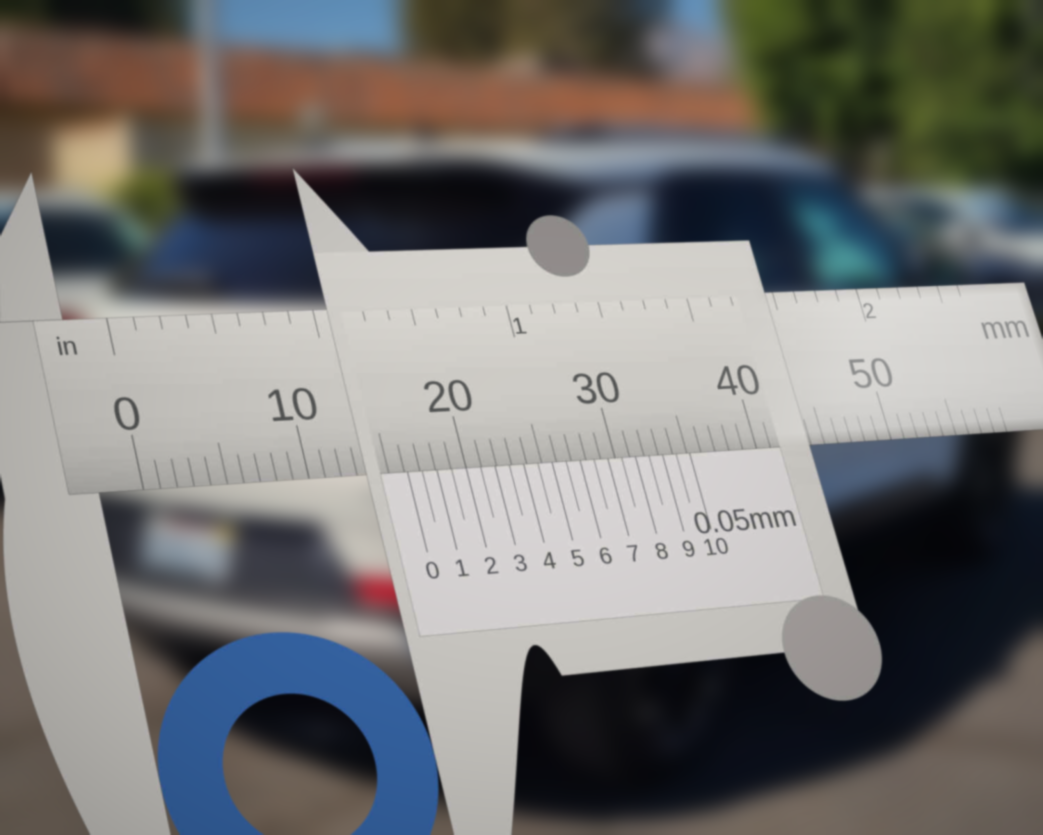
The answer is 16.2 mm
